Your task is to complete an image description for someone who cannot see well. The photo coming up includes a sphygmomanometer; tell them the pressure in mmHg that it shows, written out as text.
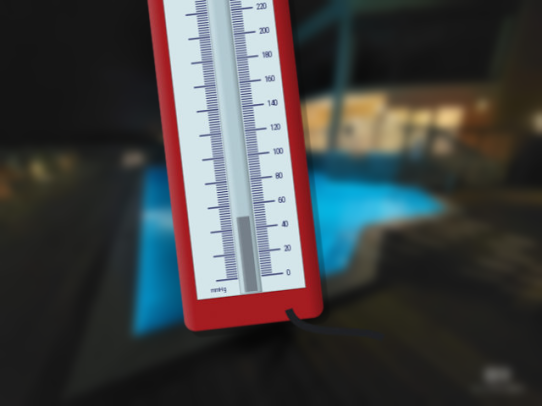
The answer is 50 mmHg
